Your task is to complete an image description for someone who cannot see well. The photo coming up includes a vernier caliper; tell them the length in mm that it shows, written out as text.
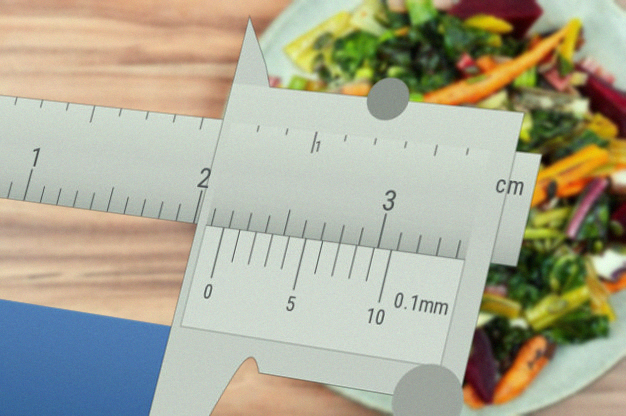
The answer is 21.7 mm
